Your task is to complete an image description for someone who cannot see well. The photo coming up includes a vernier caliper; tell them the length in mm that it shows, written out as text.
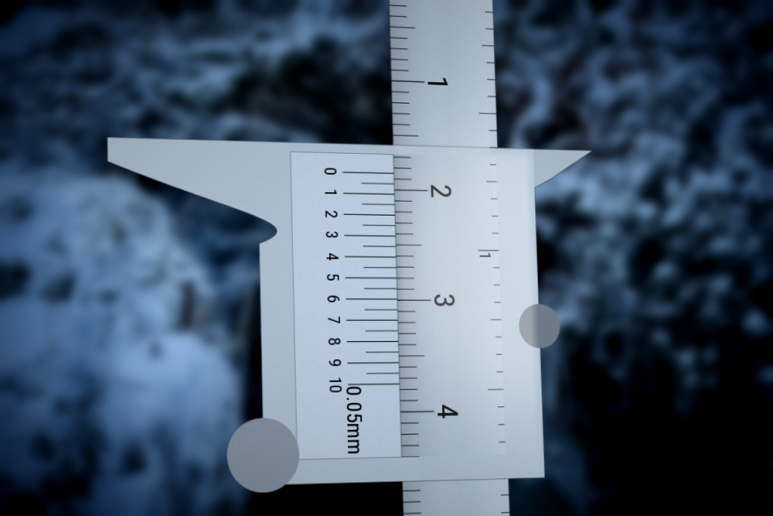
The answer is 18.5 mm
